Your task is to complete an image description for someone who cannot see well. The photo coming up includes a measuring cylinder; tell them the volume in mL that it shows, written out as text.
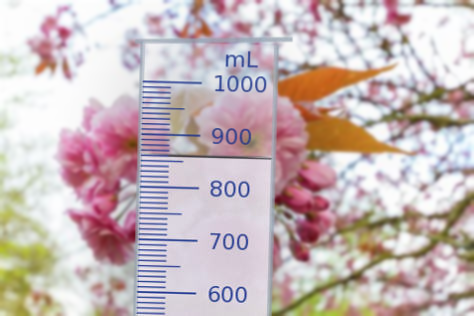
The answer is 860 mL
